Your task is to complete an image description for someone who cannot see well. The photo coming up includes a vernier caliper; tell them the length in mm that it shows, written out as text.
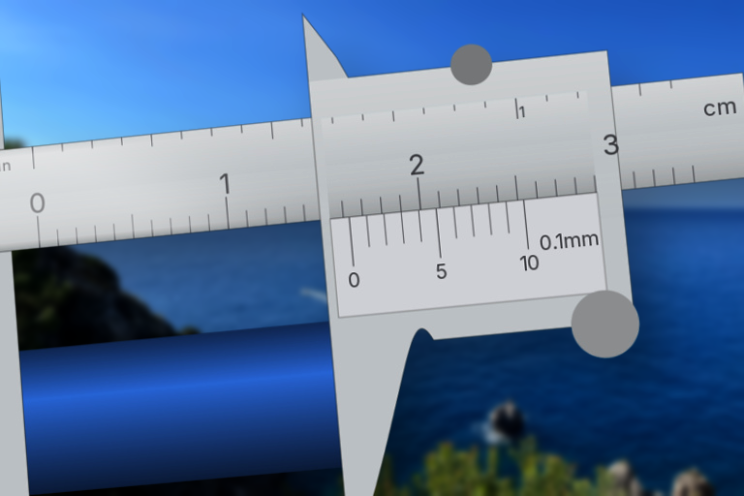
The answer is 16.3 mm
